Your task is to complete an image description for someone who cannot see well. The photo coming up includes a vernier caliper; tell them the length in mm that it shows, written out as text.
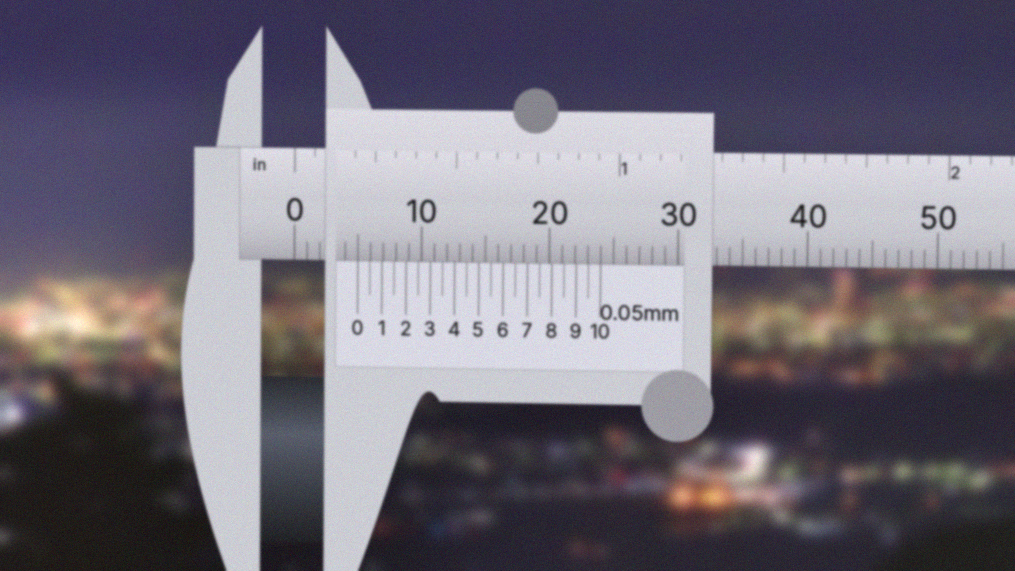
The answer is 5.0 mm
